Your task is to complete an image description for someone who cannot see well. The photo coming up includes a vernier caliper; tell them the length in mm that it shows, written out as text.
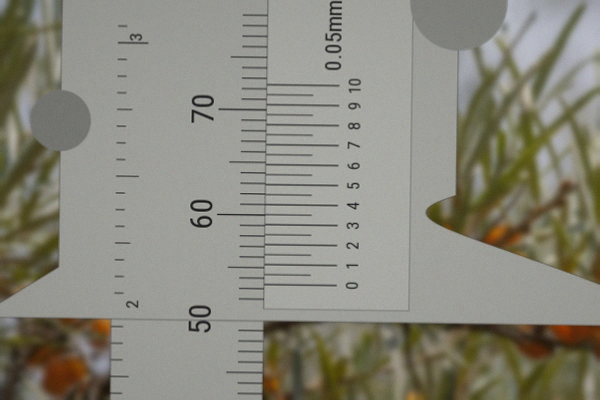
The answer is 53.4 mm
